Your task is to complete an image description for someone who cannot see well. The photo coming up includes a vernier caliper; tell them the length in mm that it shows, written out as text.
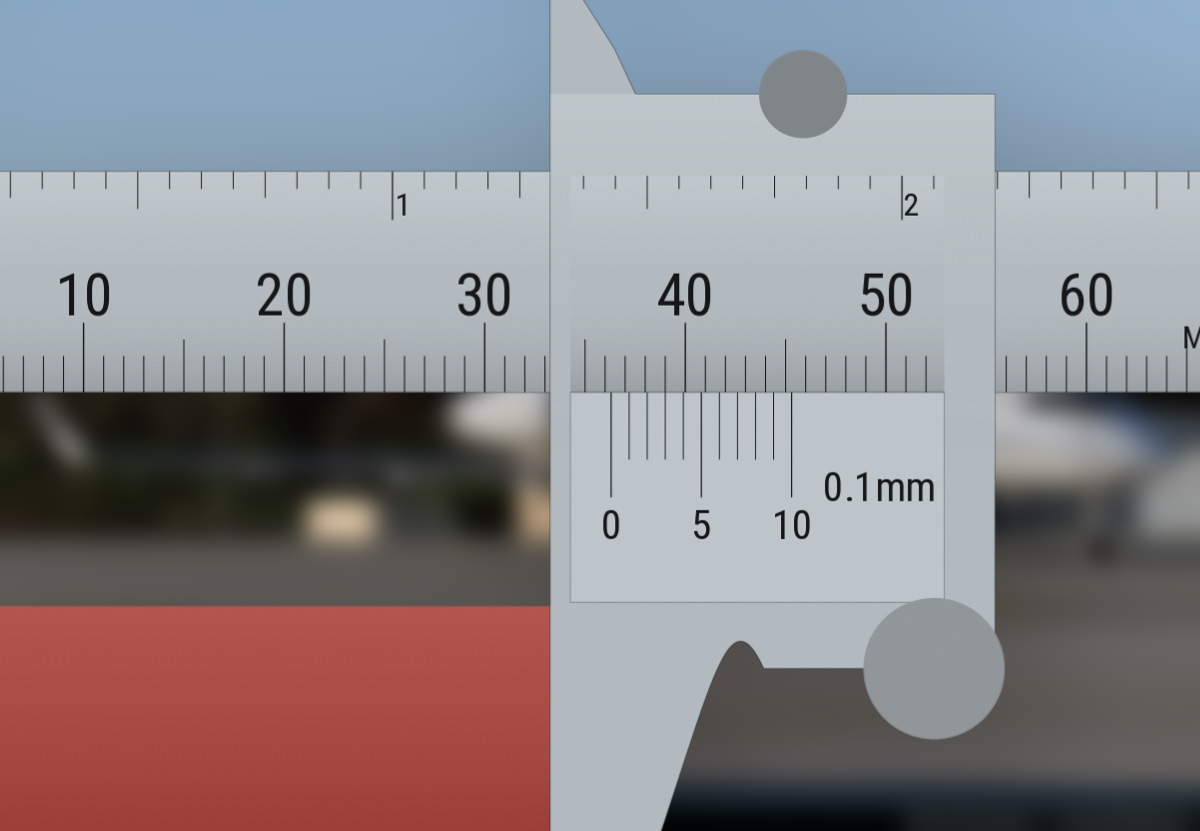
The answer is 36.3 mm
